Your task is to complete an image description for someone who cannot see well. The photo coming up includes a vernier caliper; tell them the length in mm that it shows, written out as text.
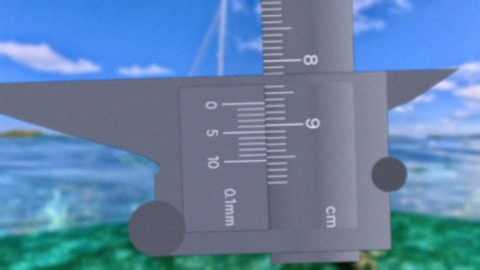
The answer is 86.5 mm
